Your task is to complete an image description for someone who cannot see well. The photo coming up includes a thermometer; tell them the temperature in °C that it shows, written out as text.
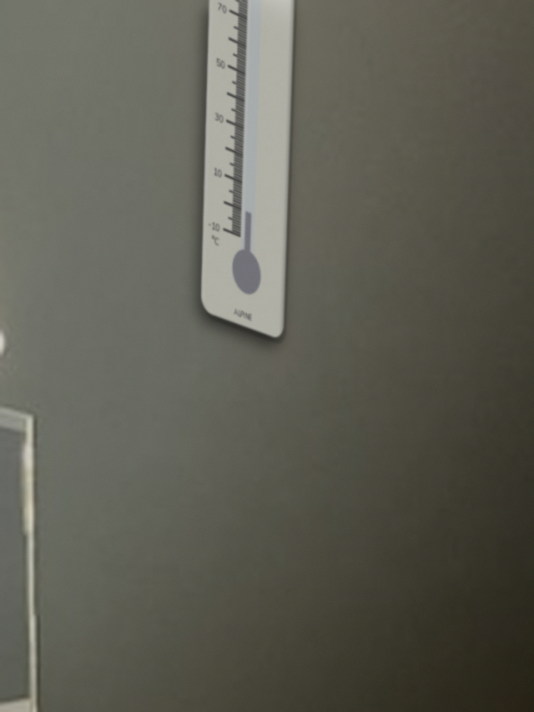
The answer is 0 °C
